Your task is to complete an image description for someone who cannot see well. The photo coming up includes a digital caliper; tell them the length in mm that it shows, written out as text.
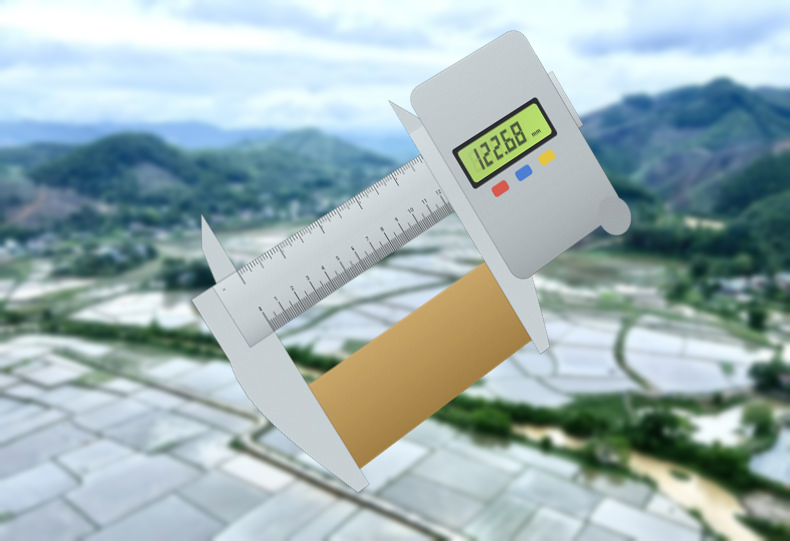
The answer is 122.68 mm
